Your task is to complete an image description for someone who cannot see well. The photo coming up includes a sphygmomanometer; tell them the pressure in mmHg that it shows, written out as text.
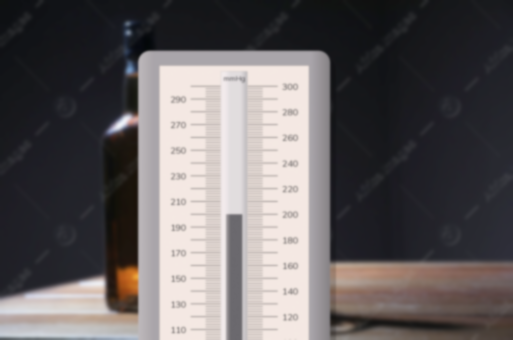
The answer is 200 mmHg
